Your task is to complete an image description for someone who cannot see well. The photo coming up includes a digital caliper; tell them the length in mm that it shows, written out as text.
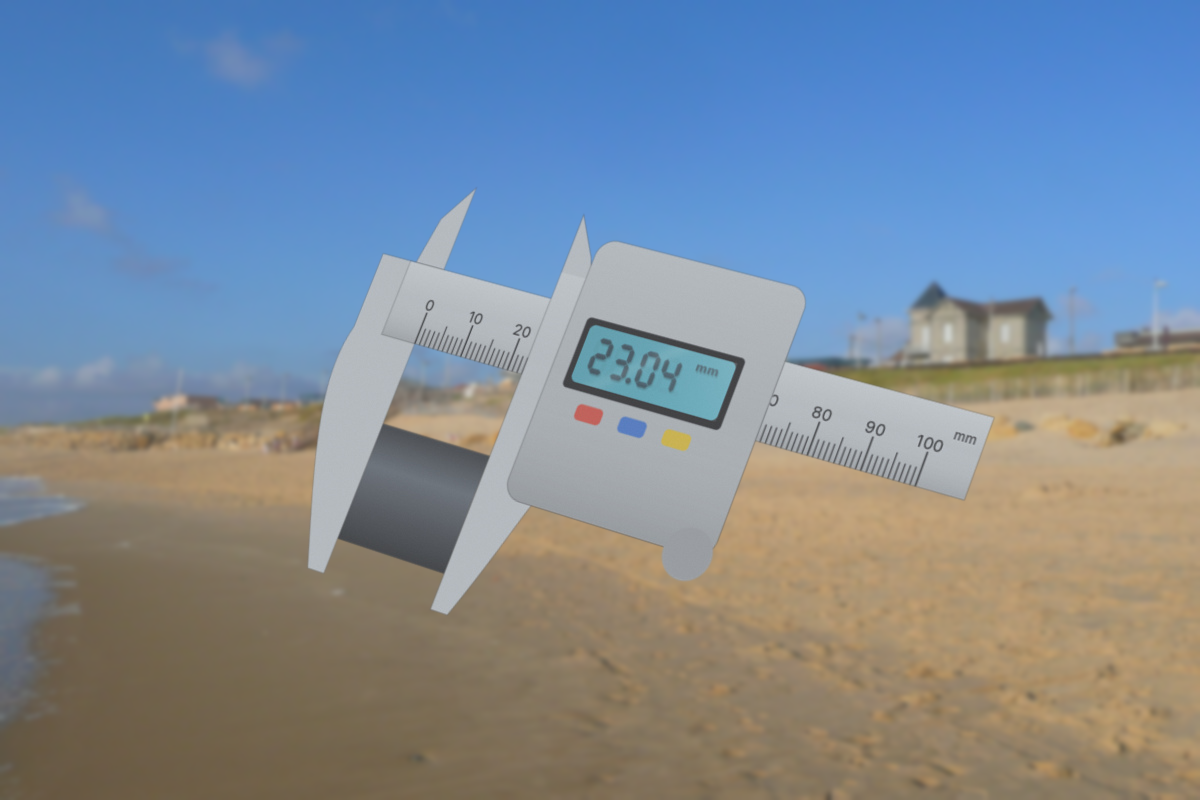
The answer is 23.04 mm
